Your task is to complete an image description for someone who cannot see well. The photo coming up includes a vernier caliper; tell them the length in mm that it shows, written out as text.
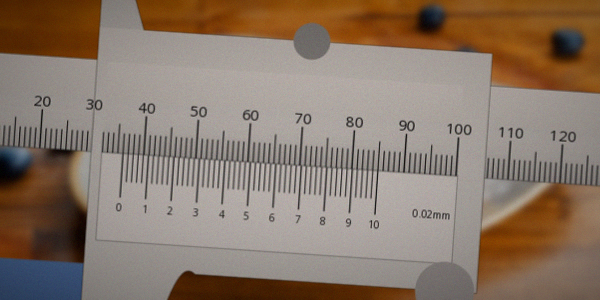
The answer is 36.0 mm
